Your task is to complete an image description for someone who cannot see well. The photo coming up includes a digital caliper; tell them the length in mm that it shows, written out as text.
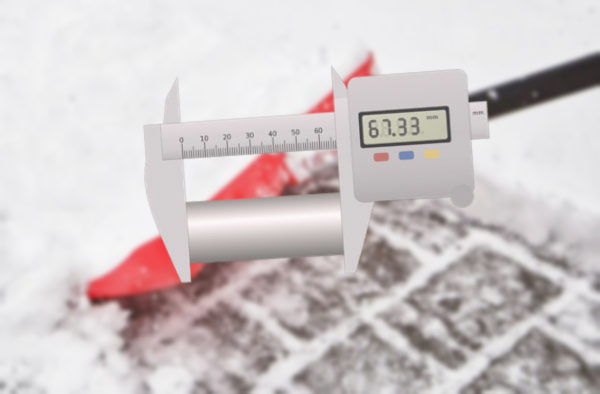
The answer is 67.33 mm
